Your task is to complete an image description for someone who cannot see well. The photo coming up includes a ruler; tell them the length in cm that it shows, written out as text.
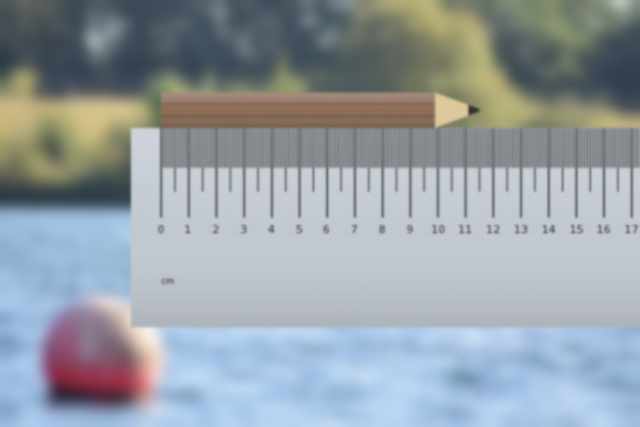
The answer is 11.5 cm
